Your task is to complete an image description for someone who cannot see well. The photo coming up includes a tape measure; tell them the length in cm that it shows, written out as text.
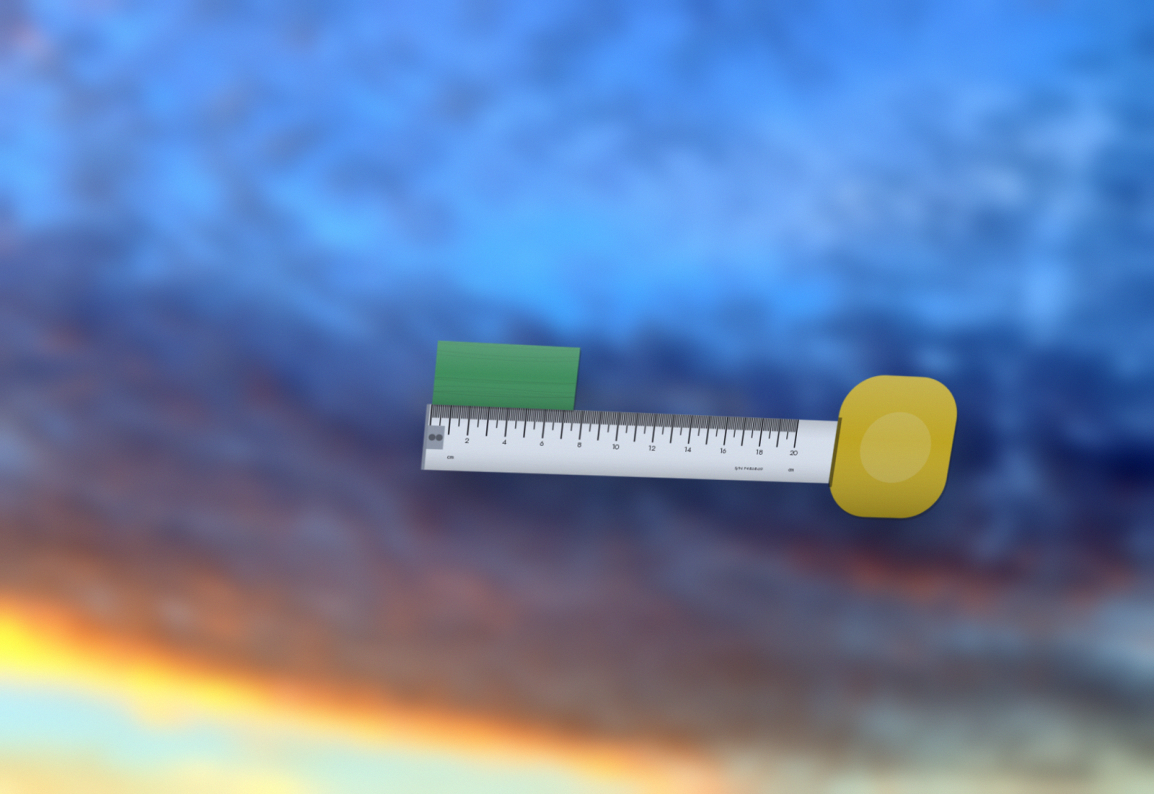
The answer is 7.5 cm
